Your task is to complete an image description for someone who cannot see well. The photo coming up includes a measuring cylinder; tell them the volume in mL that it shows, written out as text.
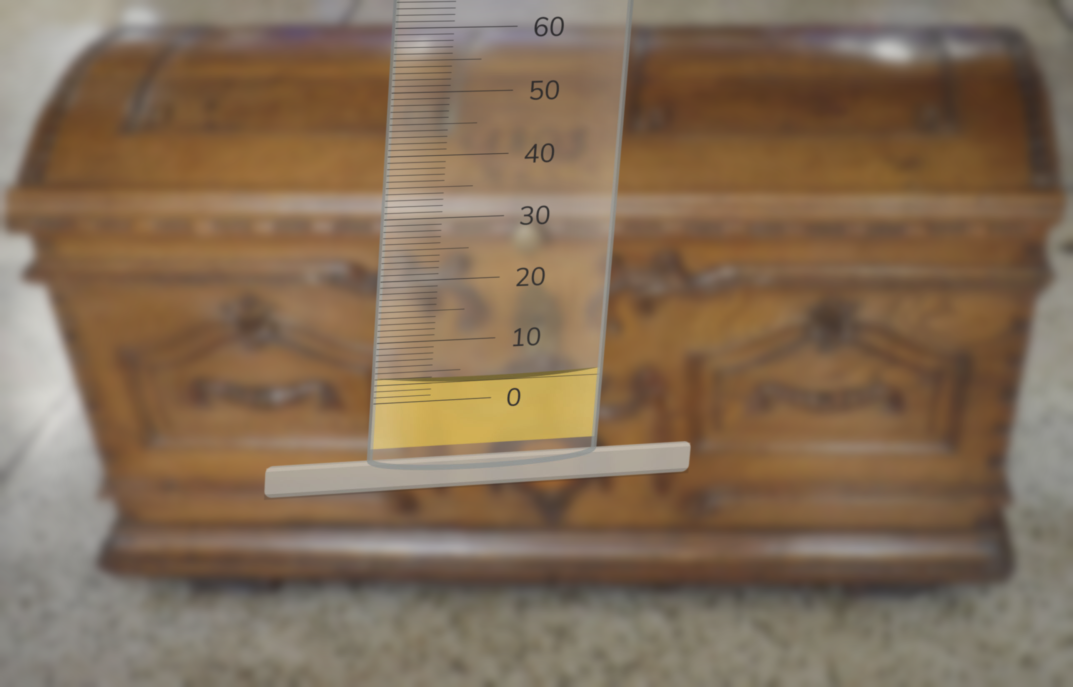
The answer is 3 mL
